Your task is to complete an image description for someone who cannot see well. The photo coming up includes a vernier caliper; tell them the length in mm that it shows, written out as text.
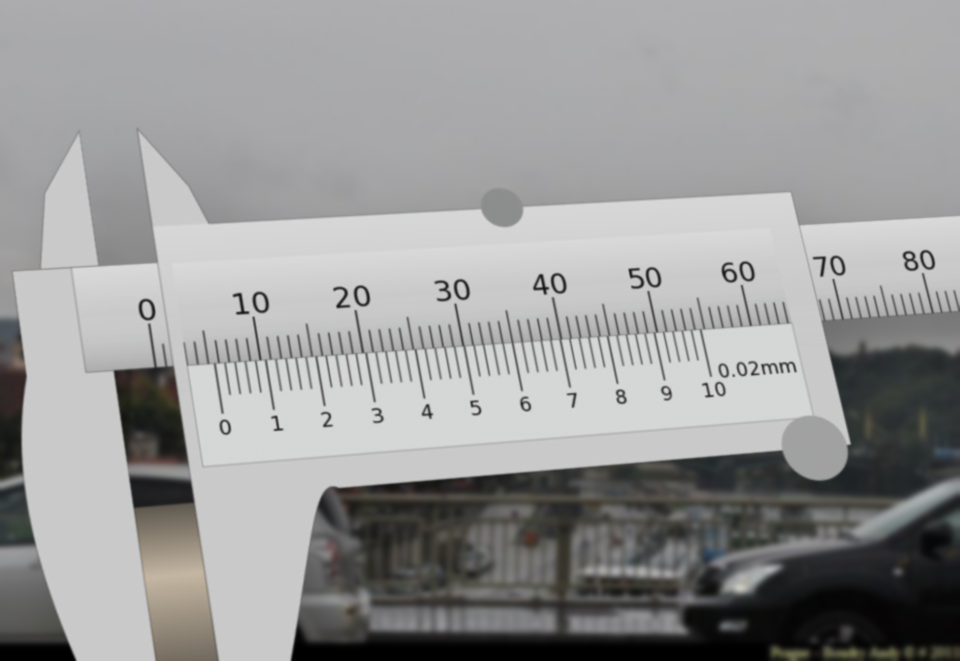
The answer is 5.6 mm
